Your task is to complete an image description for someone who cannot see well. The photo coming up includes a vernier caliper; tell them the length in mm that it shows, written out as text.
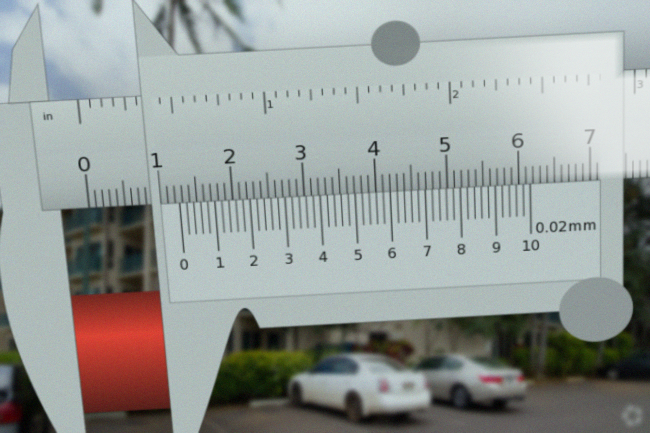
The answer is 12.6 mm
